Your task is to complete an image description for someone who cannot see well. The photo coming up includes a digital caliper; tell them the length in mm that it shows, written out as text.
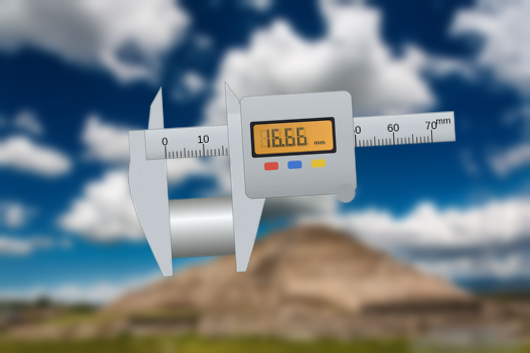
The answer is 16.66 mm
